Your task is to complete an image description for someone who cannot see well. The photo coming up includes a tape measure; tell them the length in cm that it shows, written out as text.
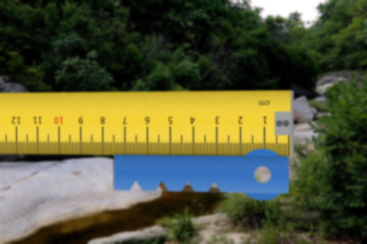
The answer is 7.5 cm
